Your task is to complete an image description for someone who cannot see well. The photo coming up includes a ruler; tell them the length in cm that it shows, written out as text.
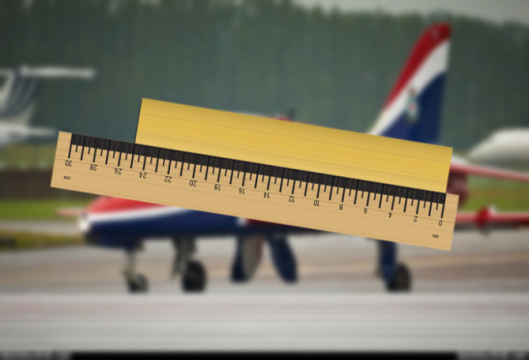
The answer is 25 cm
